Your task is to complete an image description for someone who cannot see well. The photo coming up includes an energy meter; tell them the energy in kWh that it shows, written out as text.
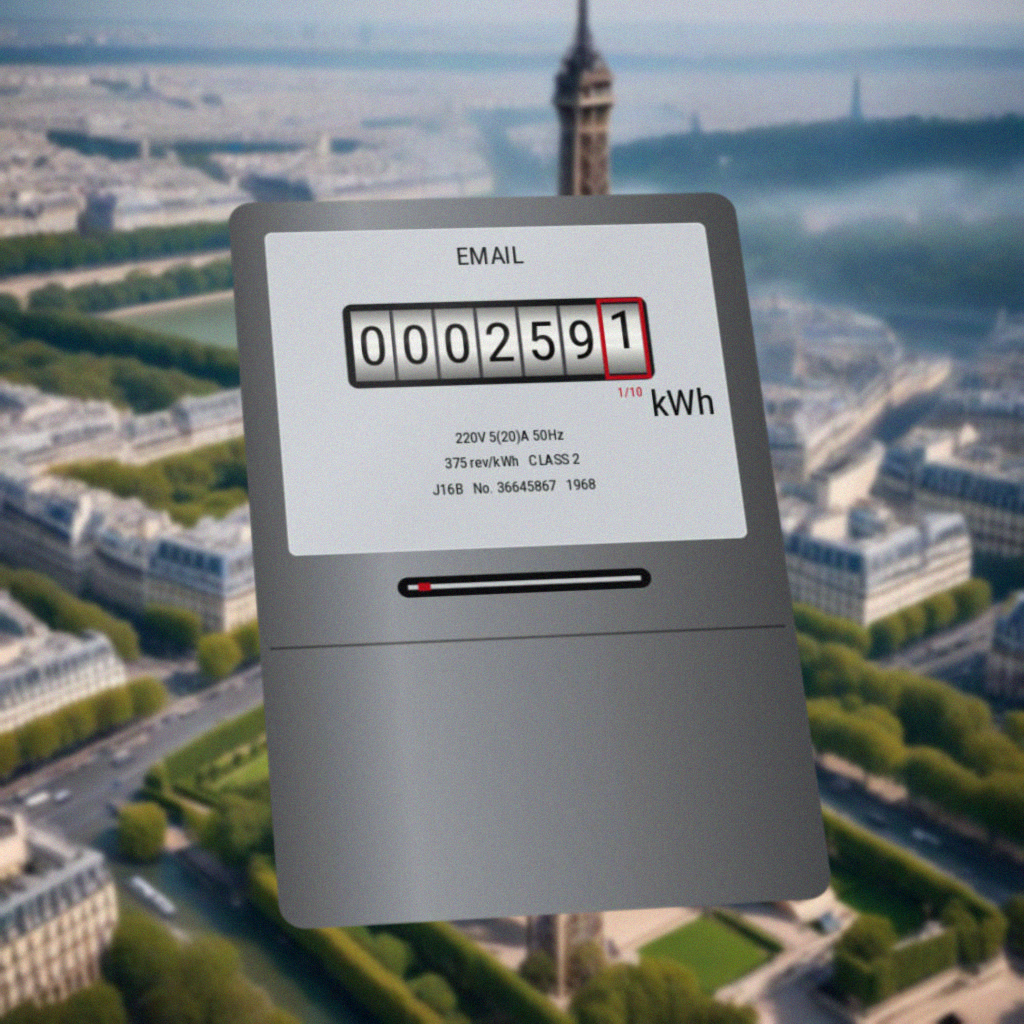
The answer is 259.1 kWh
